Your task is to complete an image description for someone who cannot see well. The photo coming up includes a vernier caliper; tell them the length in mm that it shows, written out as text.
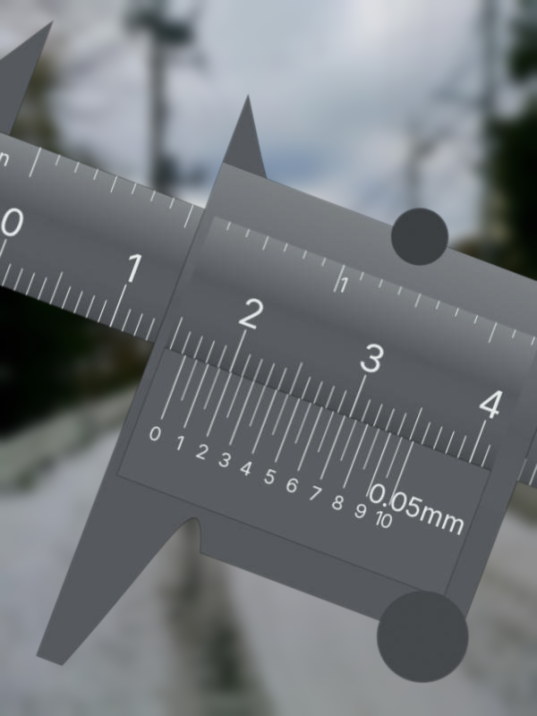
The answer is 16.3 mm
